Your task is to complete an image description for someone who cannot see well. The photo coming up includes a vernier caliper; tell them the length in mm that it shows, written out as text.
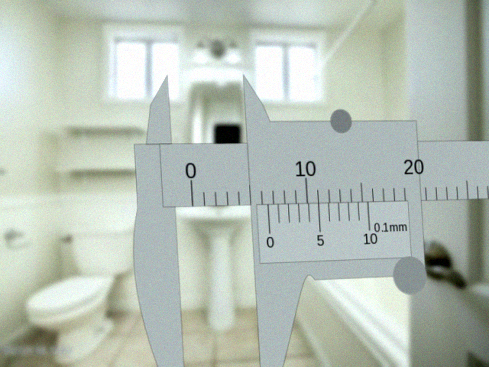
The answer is 6.5 mm
